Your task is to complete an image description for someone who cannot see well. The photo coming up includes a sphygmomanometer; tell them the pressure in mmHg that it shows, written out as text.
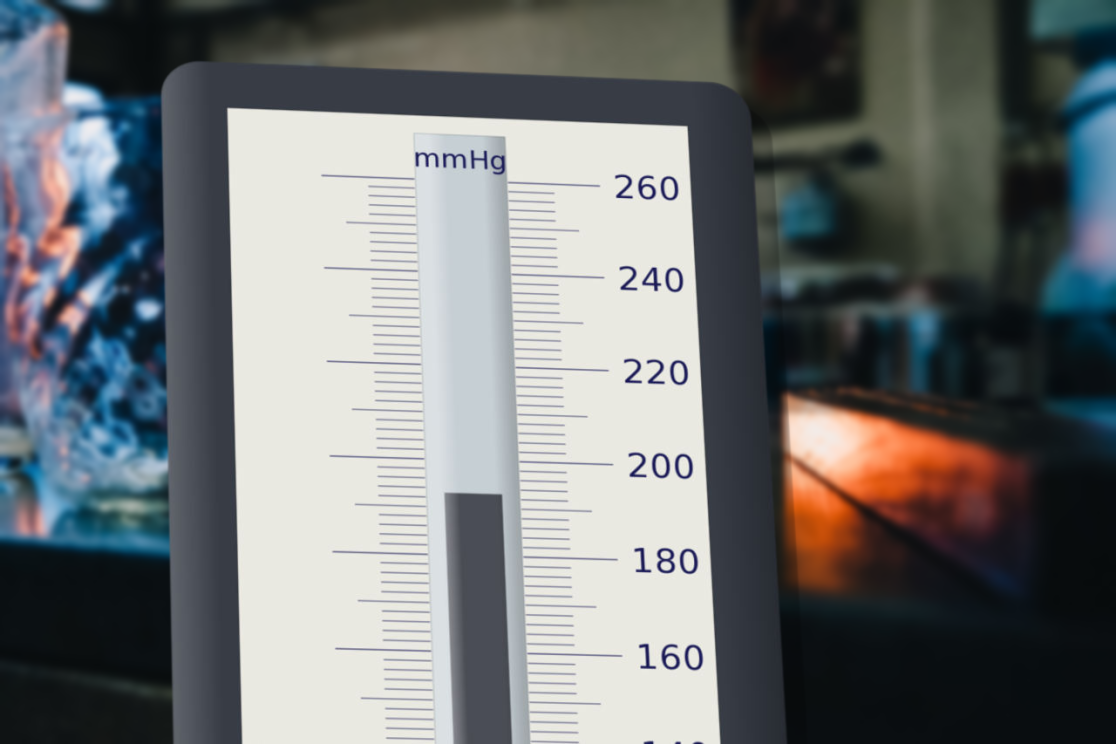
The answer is 193 mmHg
